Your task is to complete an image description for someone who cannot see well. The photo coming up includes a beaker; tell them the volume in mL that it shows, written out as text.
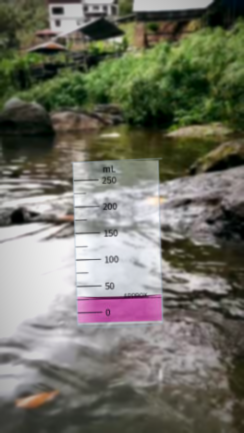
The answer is 25 mL
